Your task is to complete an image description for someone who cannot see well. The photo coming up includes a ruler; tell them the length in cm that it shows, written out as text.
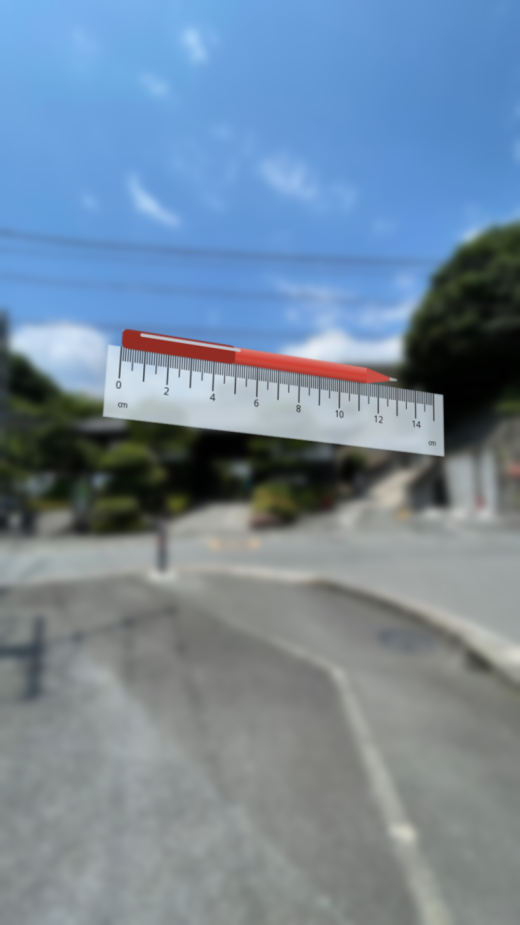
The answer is 13 cm
